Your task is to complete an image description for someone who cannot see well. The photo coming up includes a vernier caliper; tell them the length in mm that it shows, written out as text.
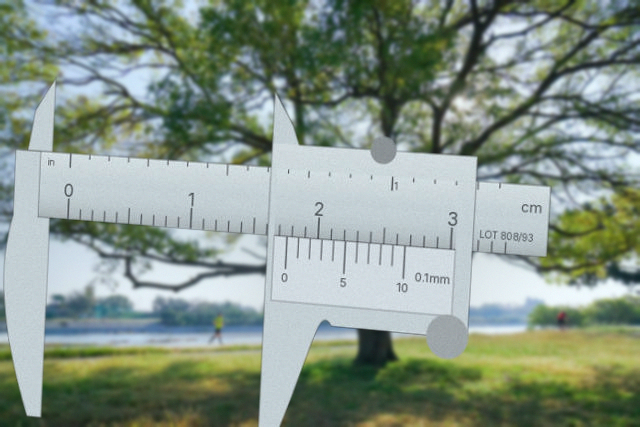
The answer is 17.6 mm
